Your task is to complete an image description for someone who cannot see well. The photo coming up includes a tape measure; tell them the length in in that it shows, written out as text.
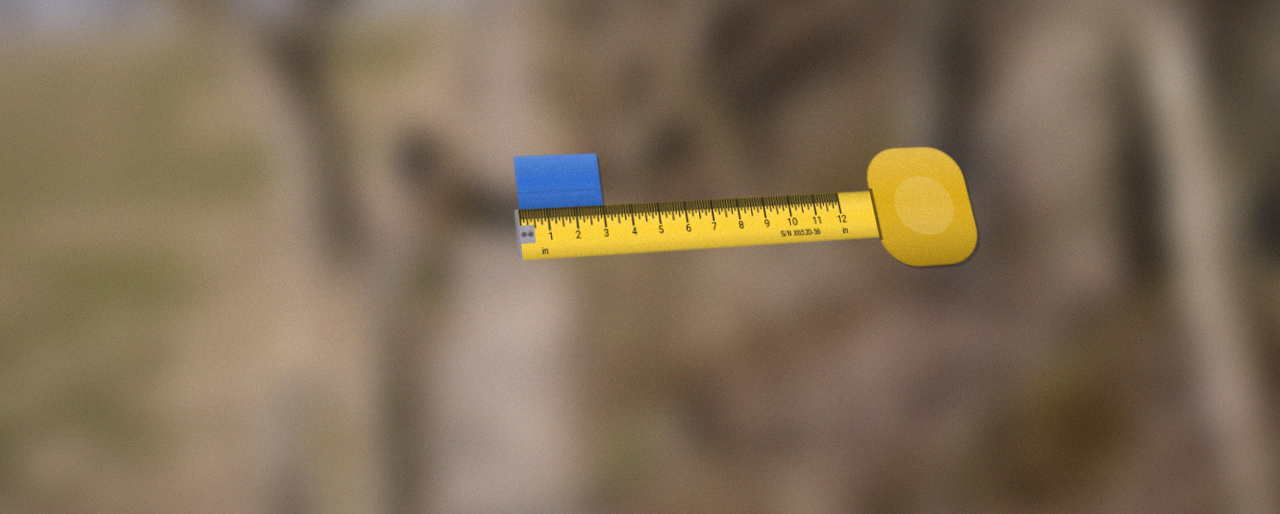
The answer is 3 in
